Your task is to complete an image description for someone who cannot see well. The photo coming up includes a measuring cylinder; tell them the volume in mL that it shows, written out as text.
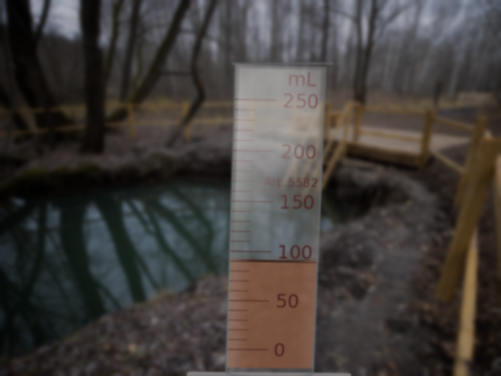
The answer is 90 mL
